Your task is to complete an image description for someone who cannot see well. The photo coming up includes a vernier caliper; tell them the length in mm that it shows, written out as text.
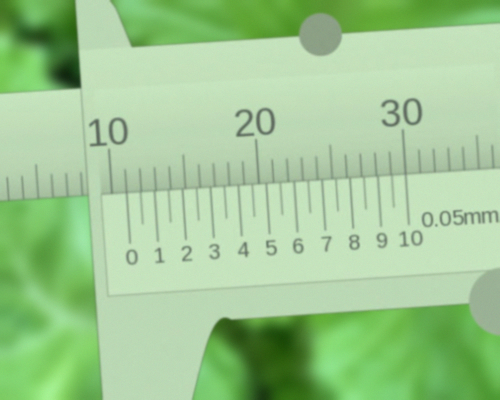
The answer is 11.0 mm
